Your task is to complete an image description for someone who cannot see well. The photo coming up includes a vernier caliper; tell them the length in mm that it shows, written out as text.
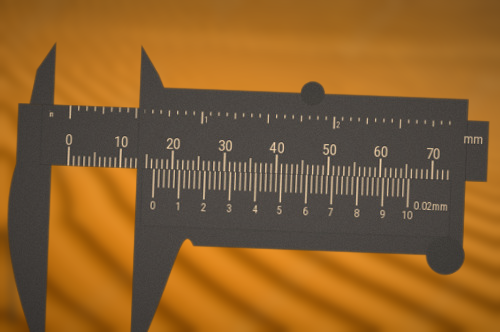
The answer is 16.5 mm
